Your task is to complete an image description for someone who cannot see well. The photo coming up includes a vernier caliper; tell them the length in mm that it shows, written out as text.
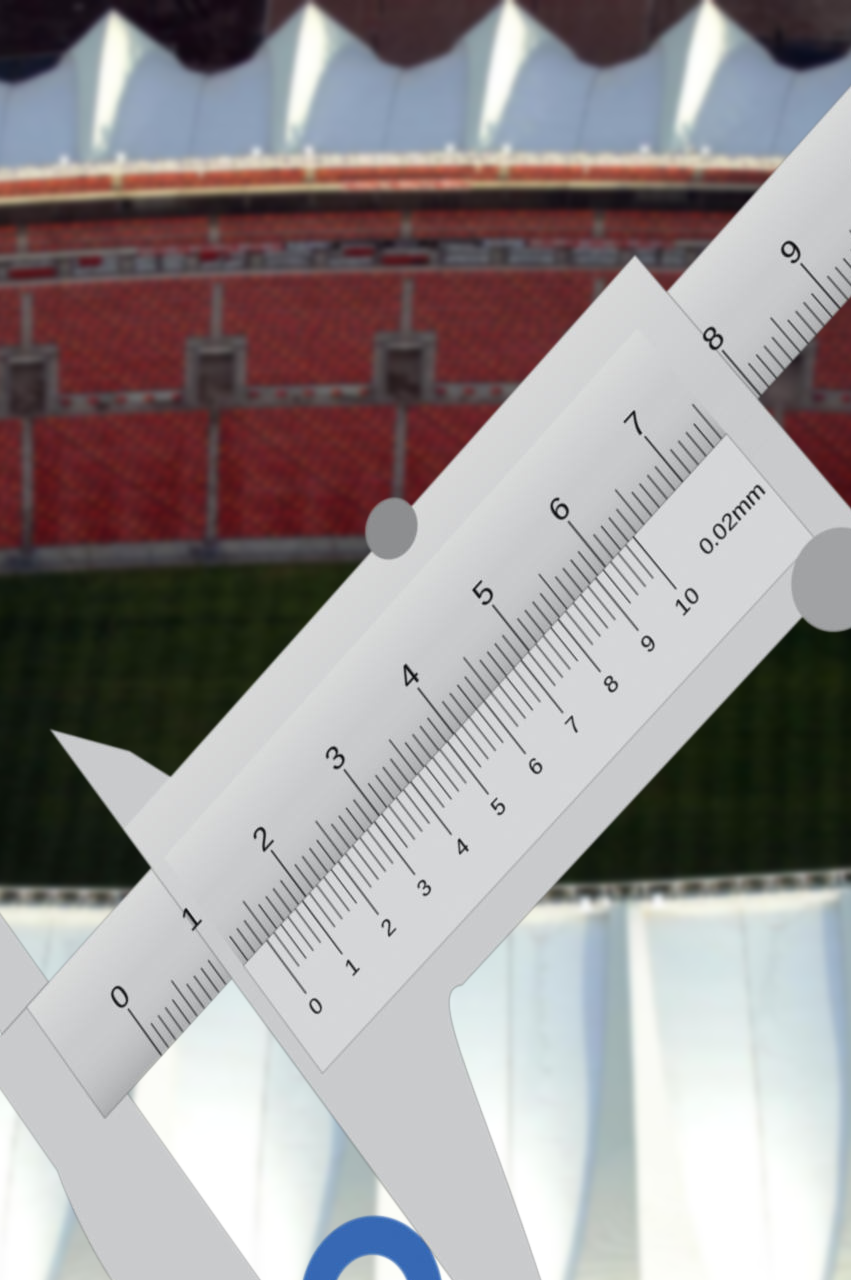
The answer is 14.6 mm
